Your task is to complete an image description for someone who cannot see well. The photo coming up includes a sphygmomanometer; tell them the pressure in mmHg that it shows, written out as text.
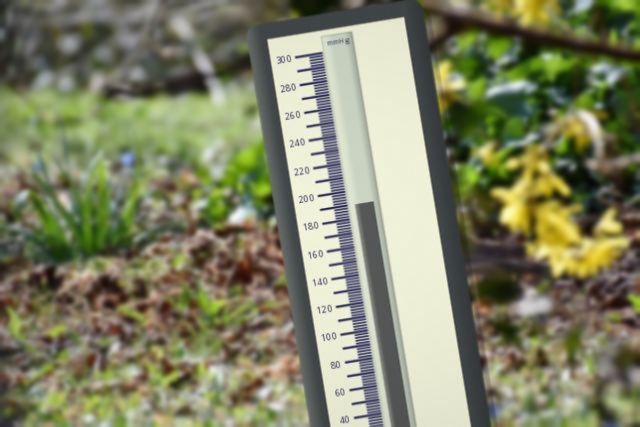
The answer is 190 mmHg
